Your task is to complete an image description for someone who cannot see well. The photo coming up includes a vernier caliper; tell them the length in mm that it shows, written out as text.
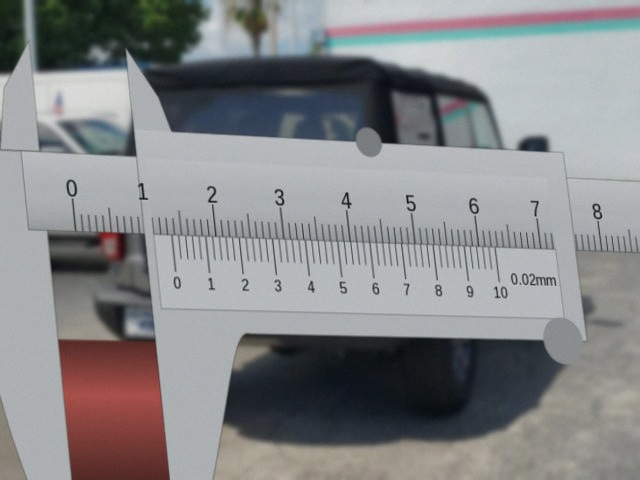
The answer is 13.6 mm
